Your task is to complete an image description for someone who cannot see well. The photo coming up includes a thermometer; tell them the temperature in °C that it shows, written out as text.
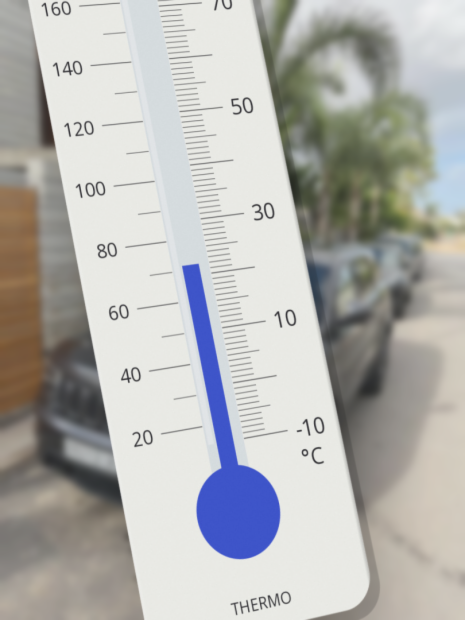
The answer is 22 °C
